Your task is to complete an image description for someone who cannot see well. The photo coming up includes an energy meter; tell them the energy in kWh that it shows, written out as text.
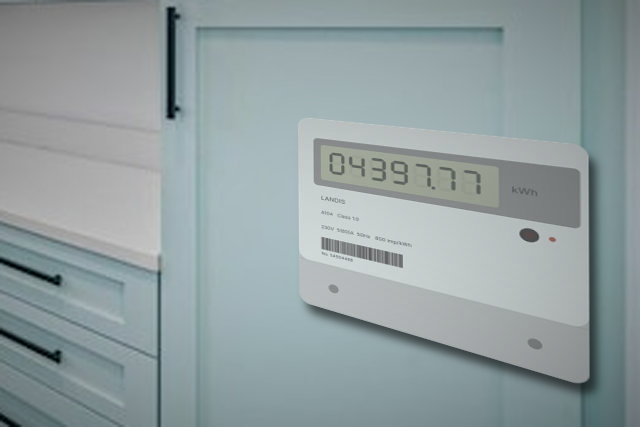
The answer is 4397.77 kWh
